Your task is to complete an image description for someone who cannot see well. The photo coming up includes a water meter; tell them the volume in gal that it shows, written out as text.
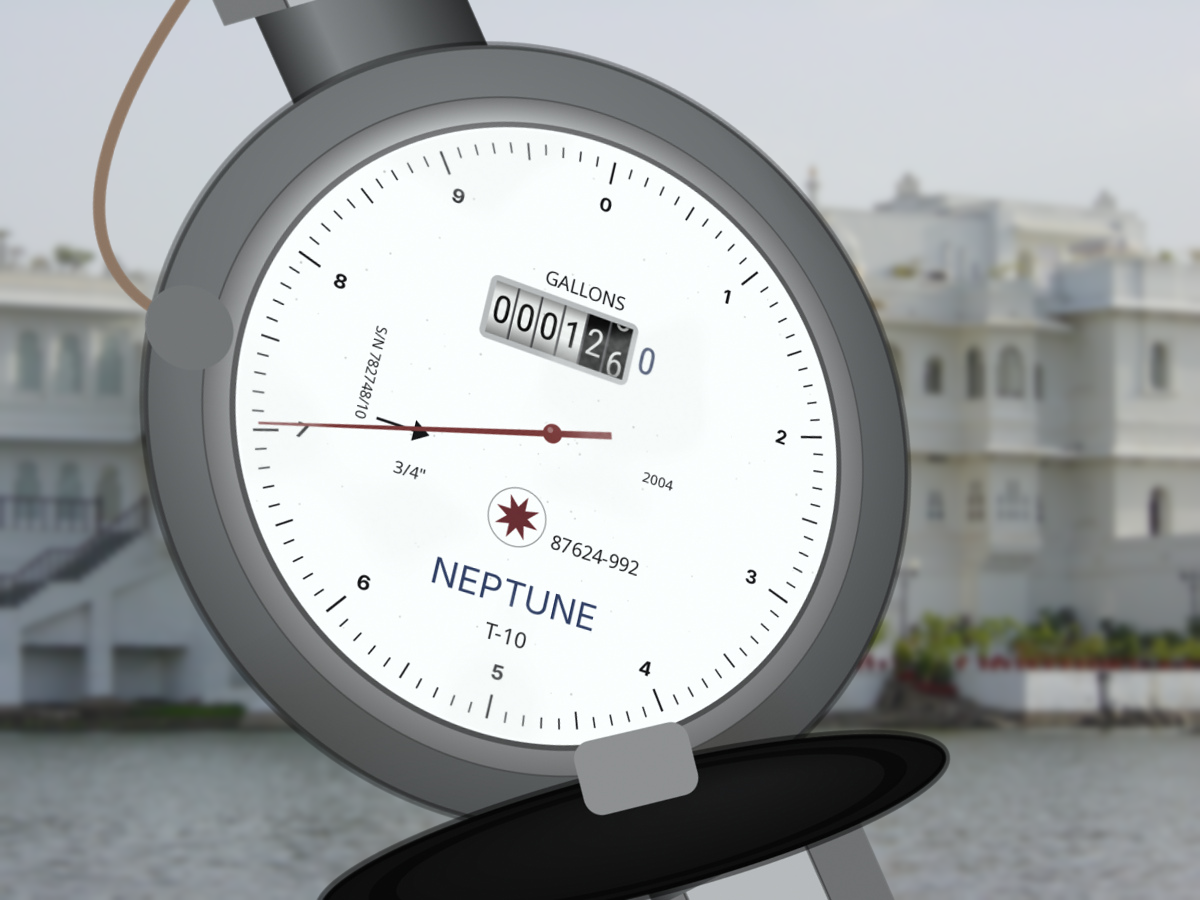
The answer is 1257.0 gal
